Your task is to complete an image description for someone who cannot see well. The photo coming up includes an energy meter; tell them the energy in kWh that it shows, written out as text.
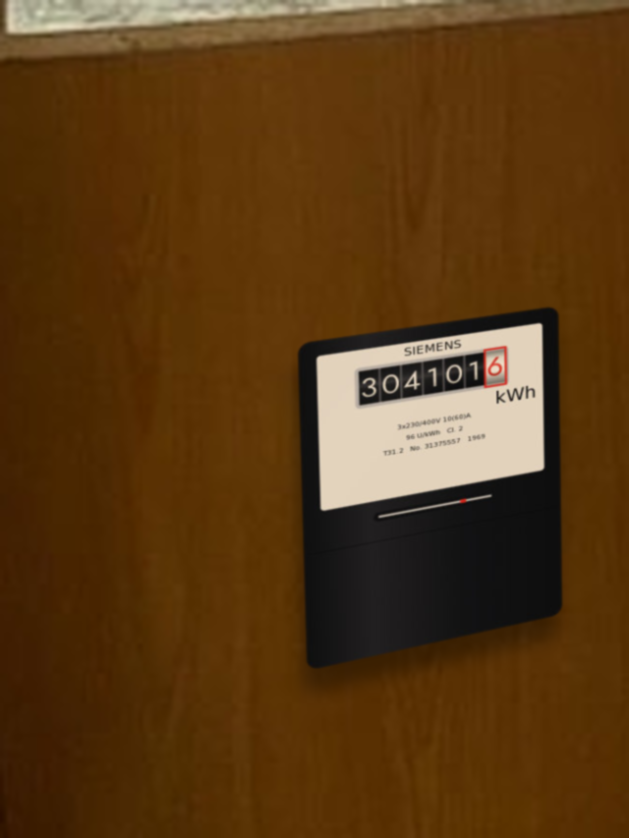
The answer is 304101.6 kWh
